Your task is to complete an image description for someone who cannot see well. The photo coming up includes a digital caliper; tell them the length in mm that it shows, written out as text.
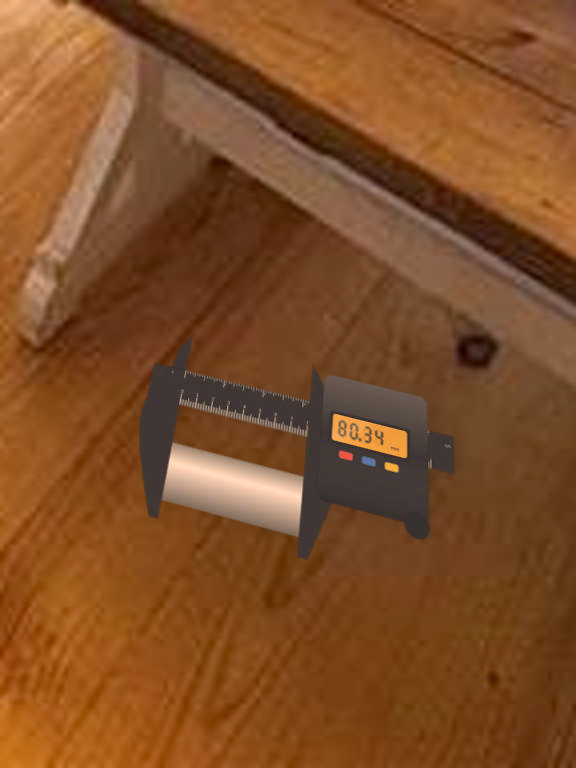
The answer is 80.34 mm
